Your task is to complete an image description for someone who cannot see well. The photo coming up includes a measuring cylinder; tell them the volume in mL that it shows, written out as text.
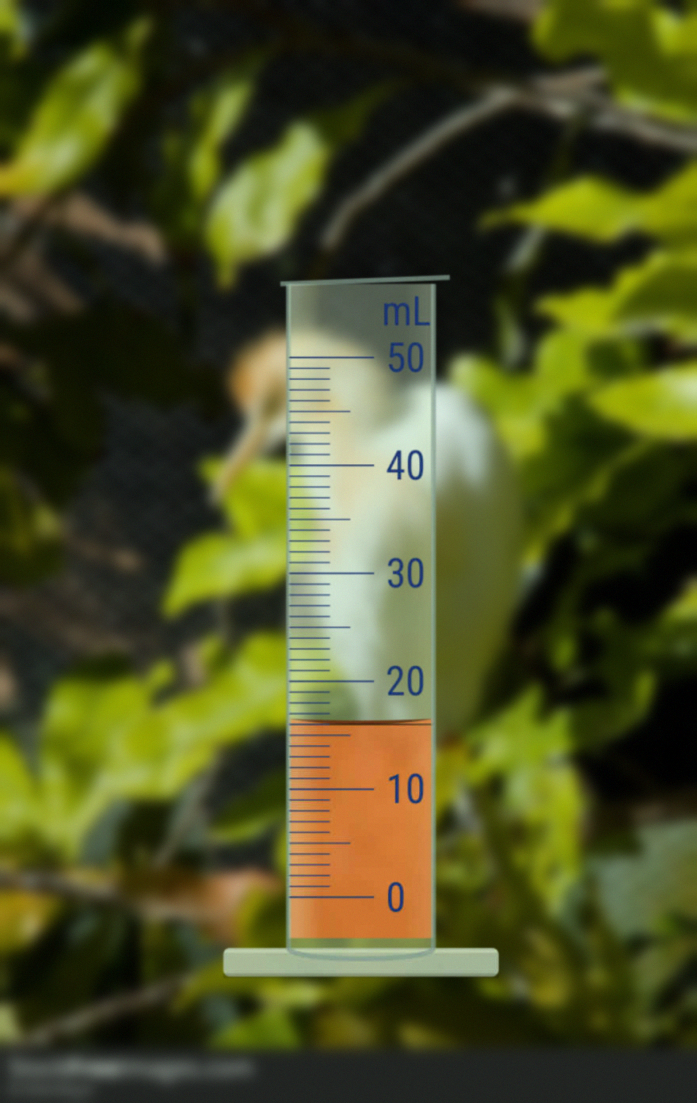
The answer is 16 mL
